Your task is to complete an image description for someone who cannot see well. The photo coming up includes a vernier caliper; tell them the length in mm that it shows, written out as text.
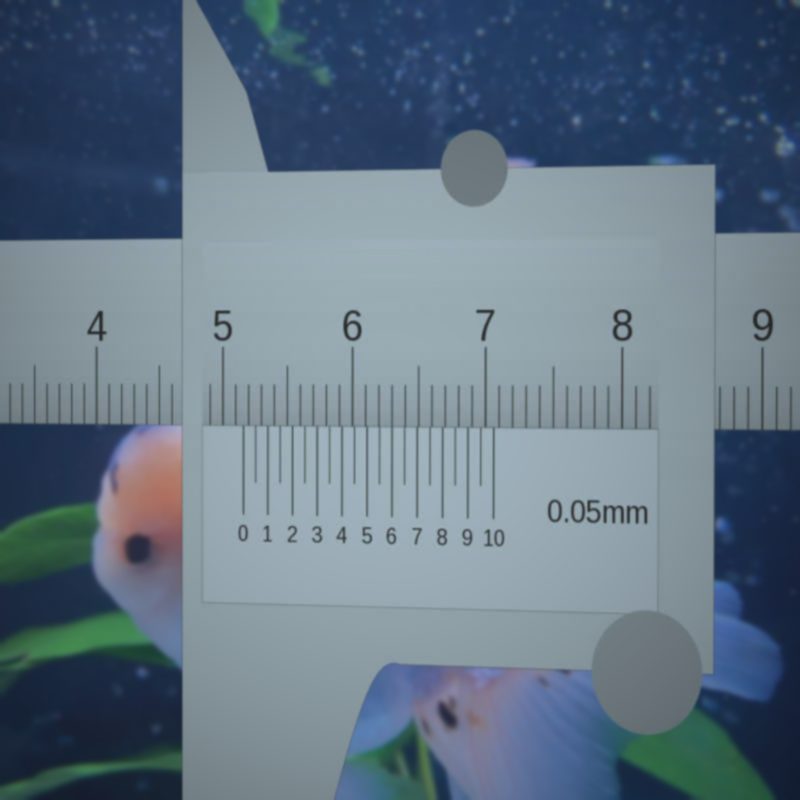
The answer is 51.6 mm
